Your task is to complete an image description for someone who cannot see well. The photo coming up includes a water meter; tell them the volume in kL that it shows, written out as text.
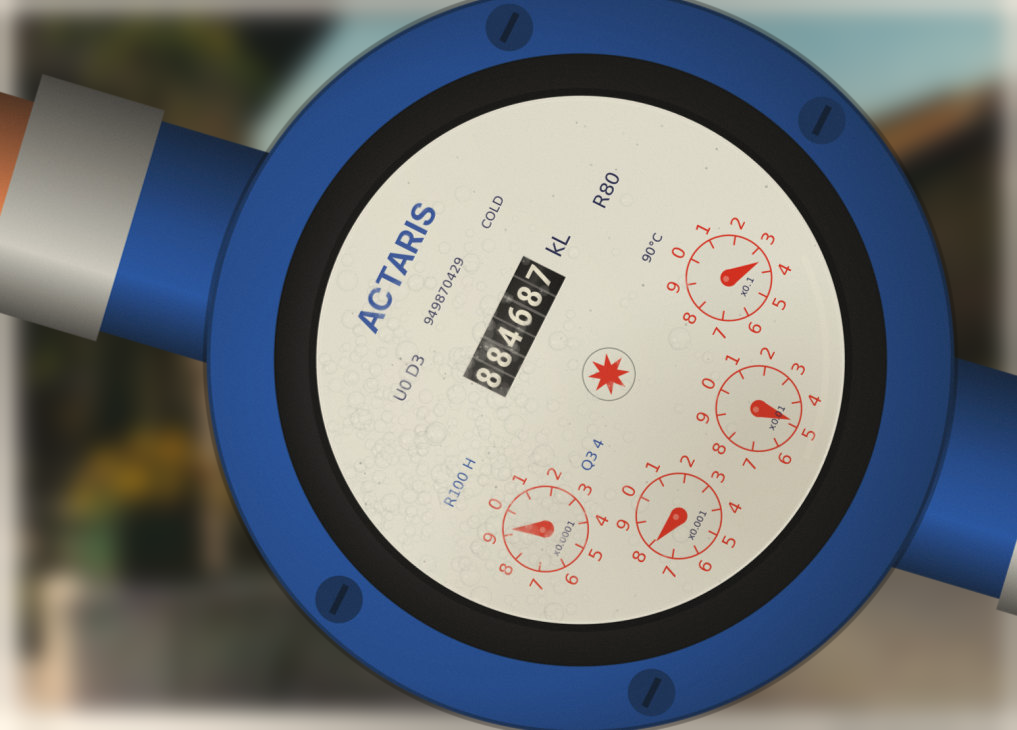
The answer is 884687.3479 kL
